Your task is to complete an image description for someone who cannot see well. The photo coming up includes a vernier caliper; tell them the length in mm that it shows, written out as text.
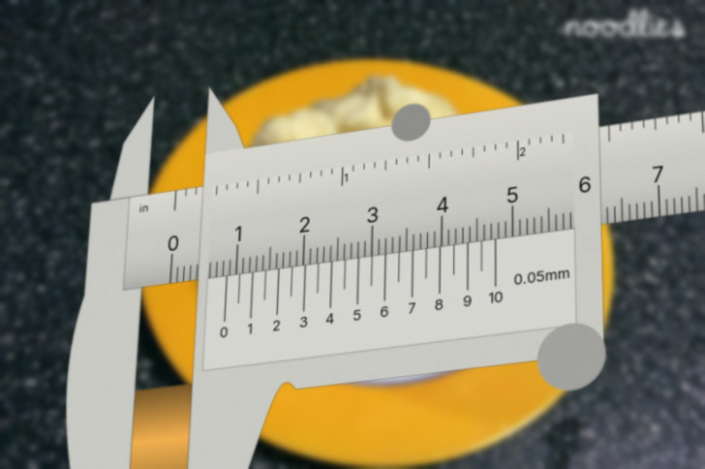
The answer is 8.6 mm
